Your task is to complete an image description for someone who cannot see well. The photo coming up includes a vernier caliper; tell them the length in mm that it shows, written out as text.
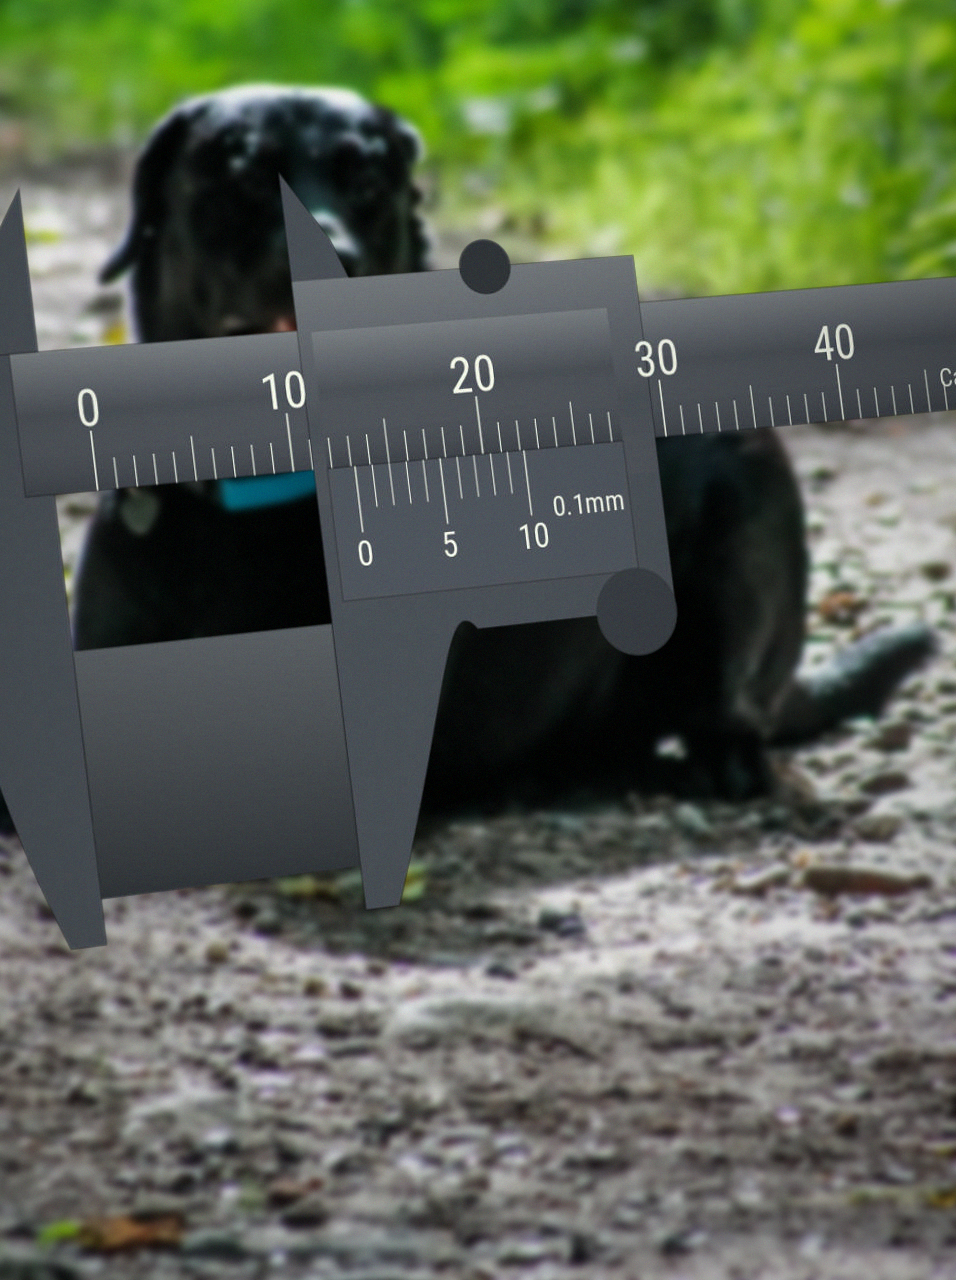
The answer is 13.2 mm
